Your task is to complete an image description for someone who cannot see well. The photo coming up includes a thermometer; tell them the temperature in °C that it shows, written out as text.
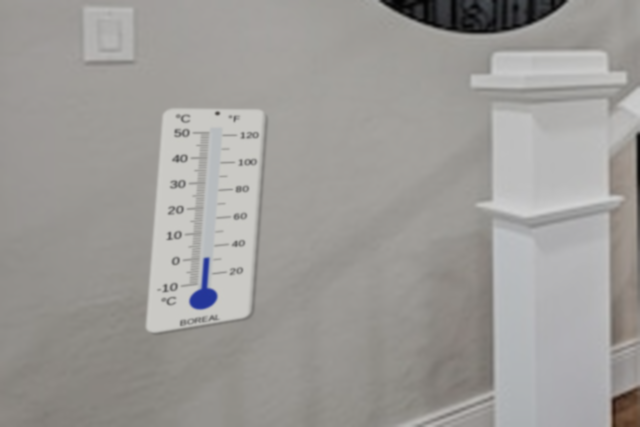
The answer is 0 °C
